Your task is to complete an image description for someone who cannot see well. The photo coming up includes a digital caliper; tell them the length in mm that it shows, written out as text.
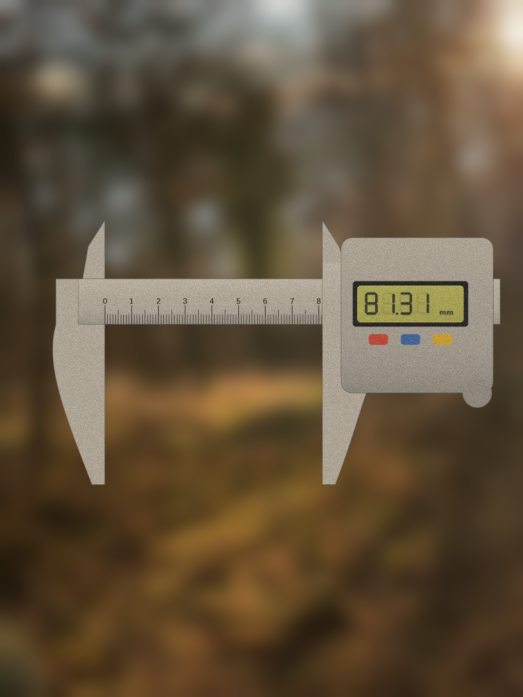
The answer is 81.31 mm
